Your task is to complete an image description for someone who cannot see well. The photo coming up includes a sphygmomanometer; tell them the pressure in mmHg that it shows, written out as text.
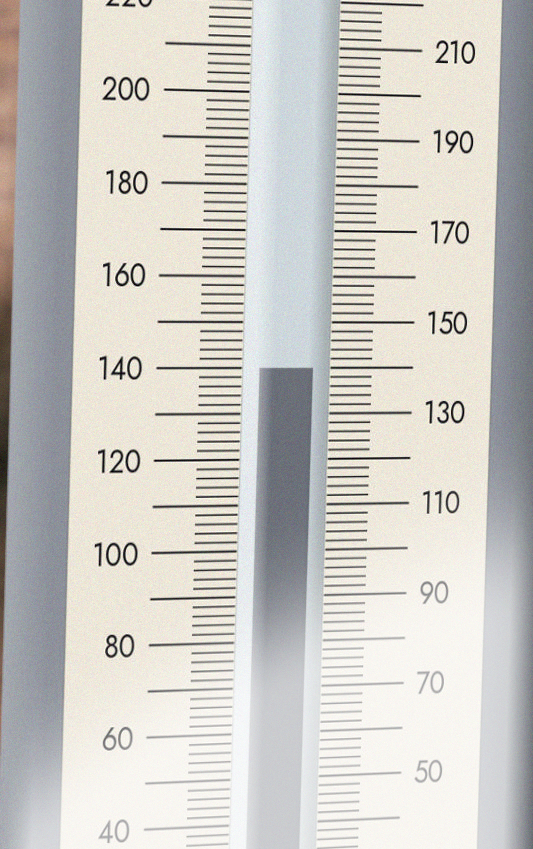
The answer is 140 mmHg
